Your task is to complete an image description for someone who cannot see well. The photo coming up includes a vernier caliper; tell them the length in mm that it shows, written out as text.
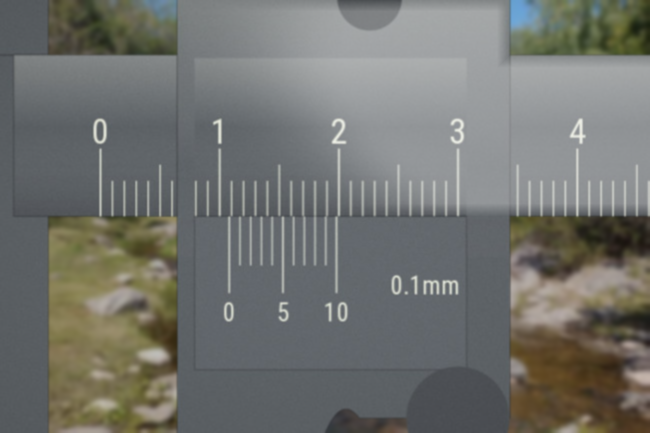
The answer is 10.8 mm
